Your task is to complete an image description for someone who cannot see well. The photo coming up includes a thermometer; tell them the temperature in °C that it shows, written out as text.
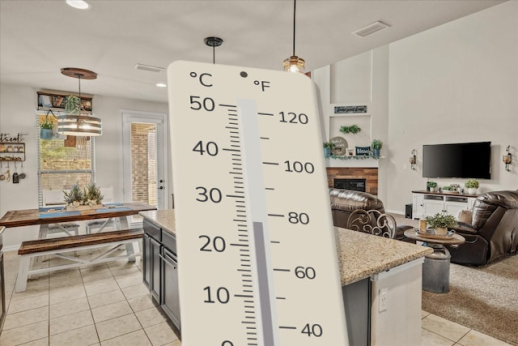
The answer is 25 °C
